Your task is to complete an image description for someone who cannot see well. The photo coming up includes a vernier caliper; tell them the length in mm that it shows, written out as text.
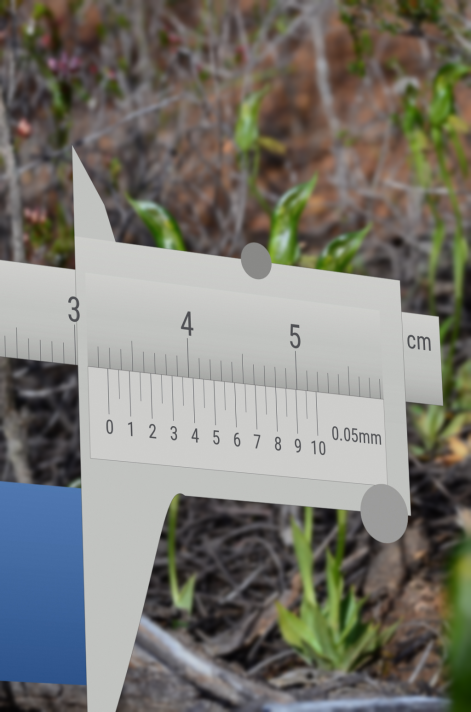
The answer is 32.8 mm
